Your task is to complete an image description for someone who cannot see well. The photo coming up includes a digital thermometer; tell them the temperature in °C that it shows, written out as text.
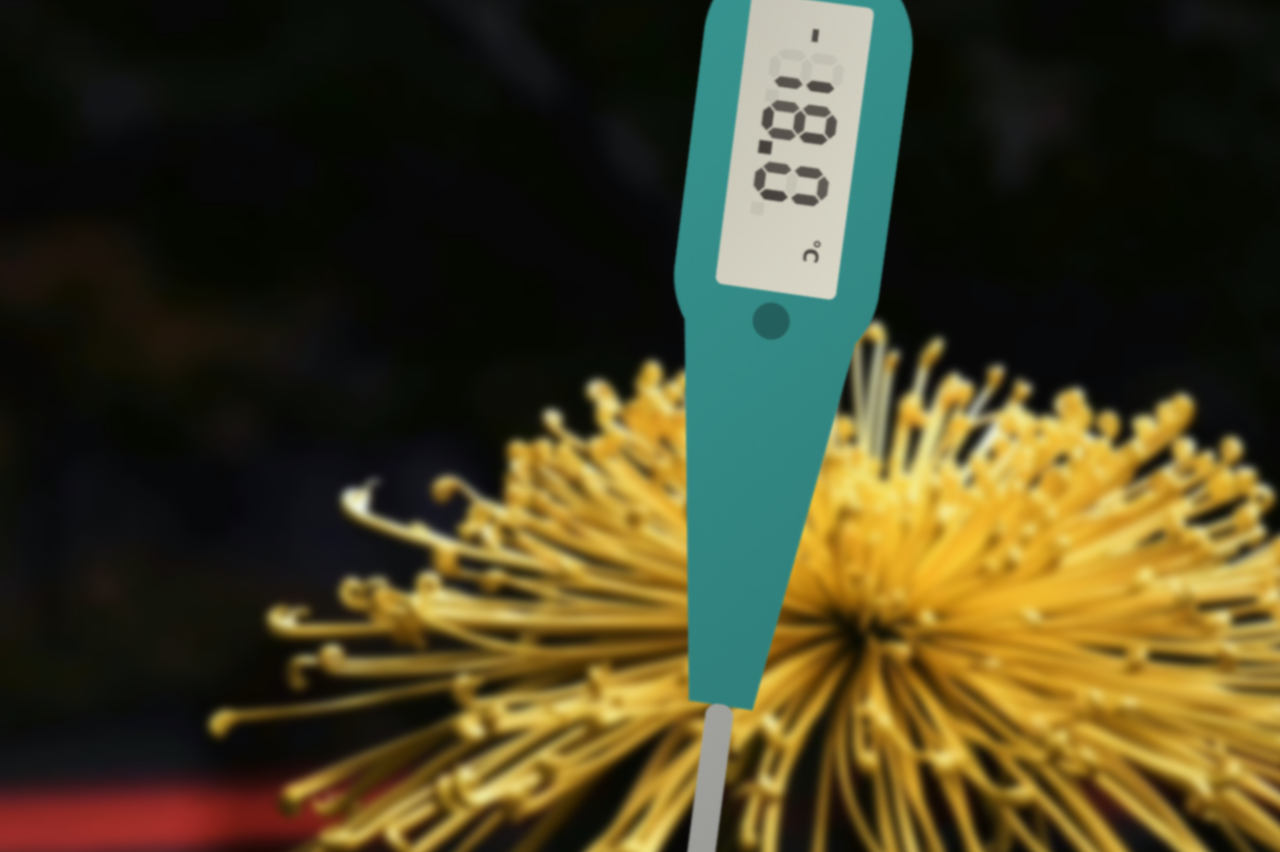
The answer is -18.0 °C
